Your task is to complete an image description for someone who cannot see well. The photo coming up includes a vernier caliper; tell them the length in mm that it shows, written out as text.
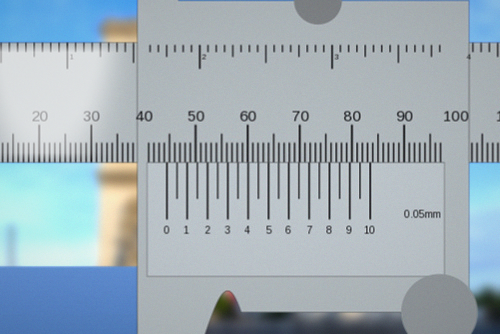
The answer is 44.5 mm
